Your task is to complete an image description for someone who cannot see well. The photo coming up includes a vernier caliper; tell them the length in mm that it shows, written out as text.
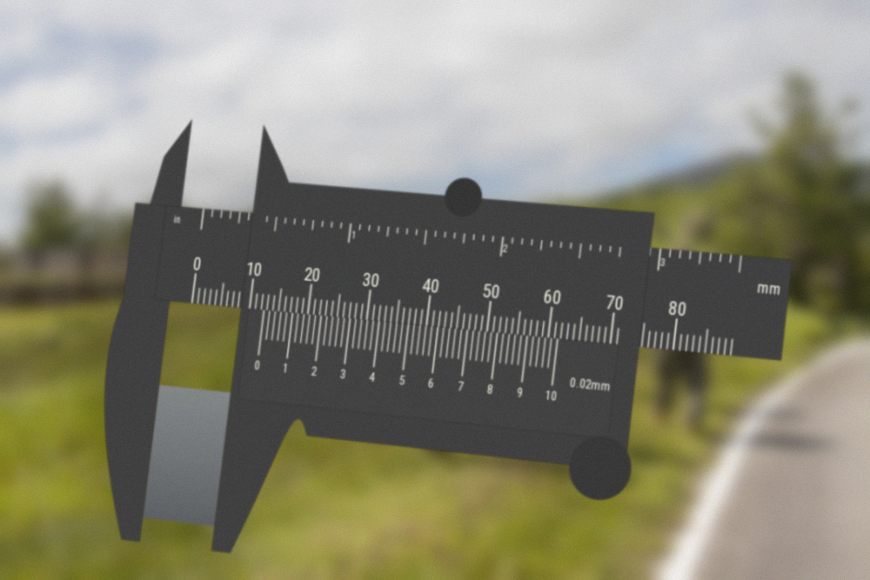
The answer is 12.5 mm
